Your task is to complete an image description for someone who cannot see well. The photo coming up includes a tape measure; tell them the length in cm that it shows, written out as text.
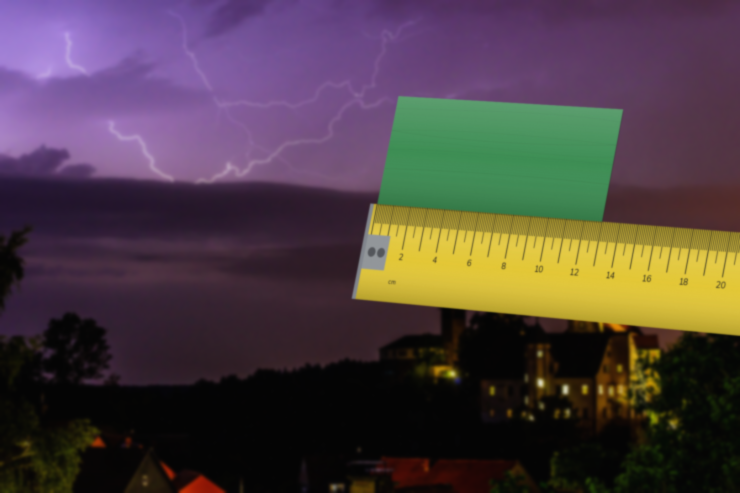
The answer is 13 cm
